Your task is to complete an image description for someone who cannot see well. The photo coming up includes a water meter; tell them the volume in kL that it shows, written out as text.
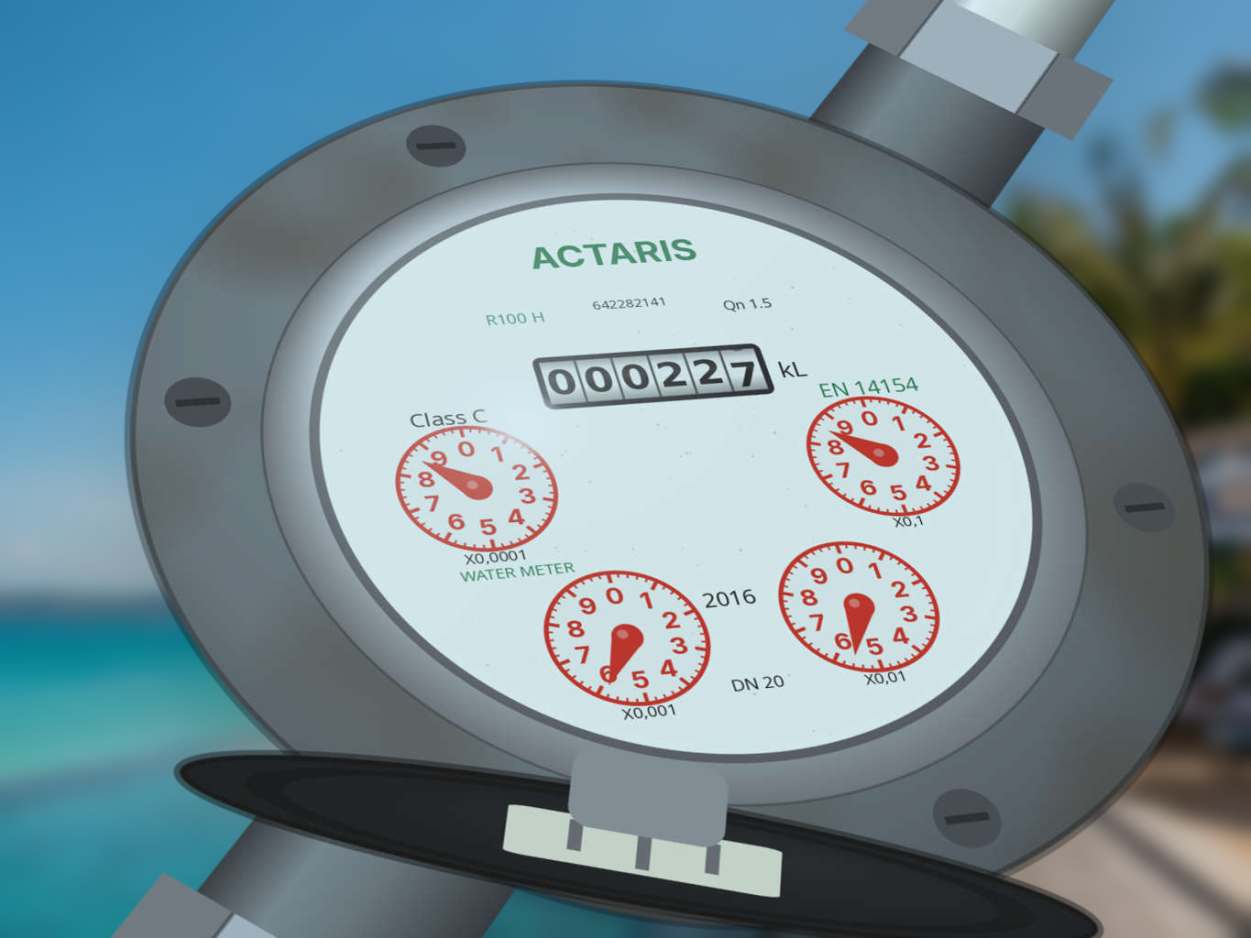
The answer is 226.8558 kL
